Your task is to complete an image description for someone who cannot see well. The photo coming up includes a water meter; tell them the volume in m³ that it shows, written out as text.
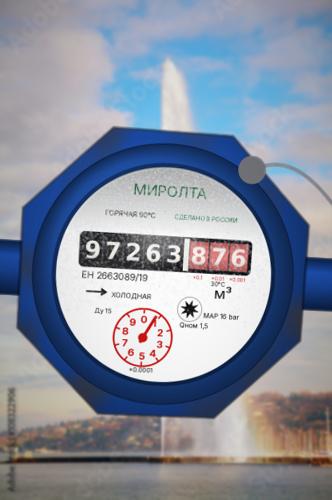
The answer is 97263.8760 m³
